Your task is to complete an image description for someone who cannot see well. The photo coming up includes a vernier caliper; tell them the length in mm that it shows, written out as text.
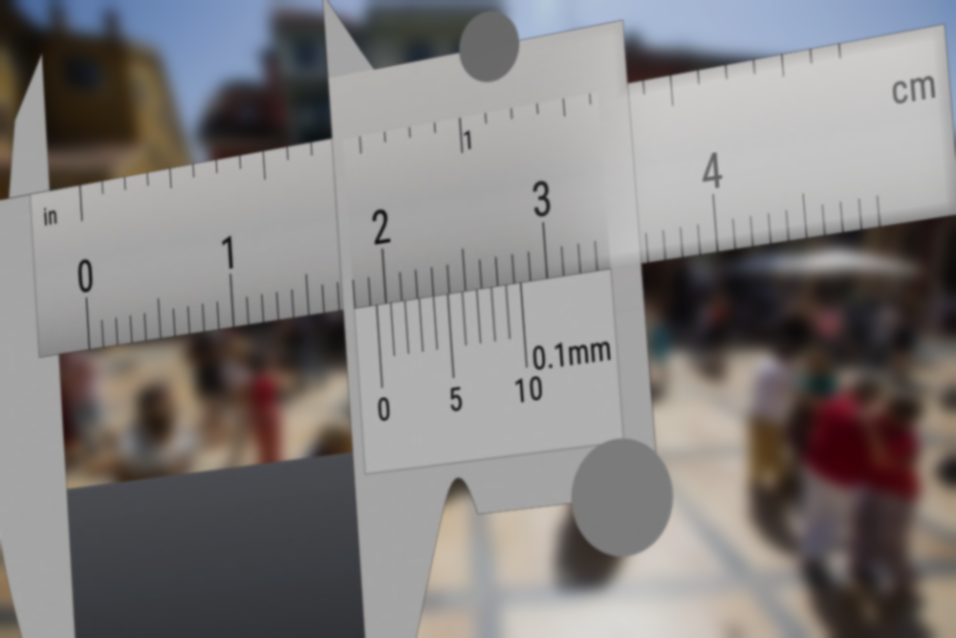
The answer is 19.4 mm
